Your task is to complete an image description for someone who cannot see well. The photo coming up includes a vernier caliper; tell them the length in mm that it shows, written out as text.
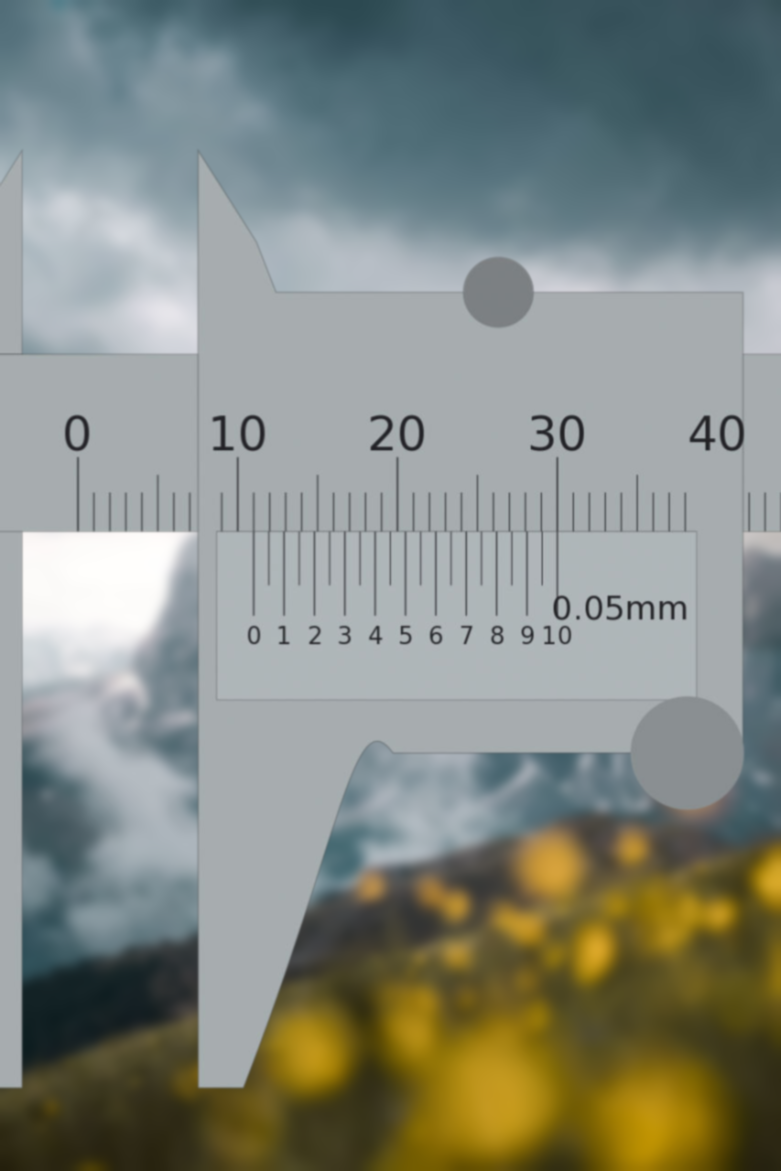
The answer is 11.0 mm
